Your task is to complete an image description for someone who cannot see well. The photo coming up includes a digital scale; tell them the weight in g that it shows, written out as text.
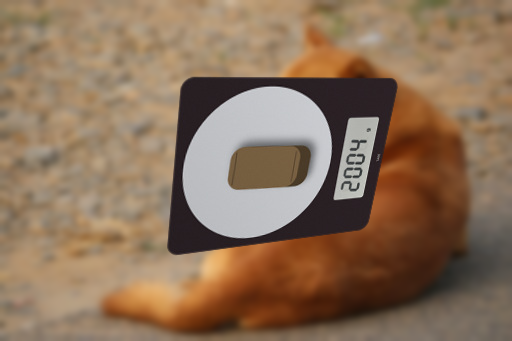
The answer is 2004 g
